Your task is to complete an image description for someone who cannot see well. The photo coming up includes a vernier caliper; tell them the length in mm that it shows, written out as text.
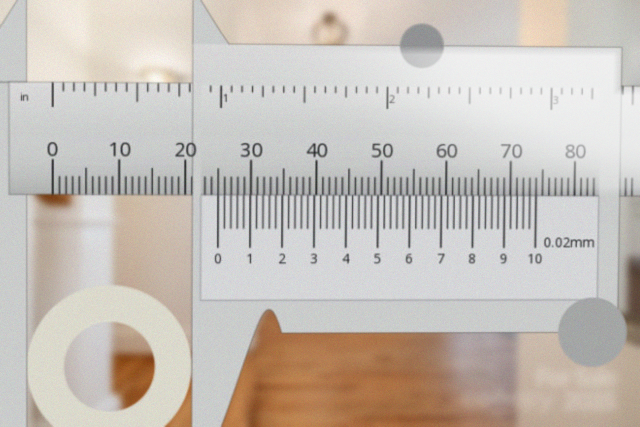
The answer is 25.0 mm
